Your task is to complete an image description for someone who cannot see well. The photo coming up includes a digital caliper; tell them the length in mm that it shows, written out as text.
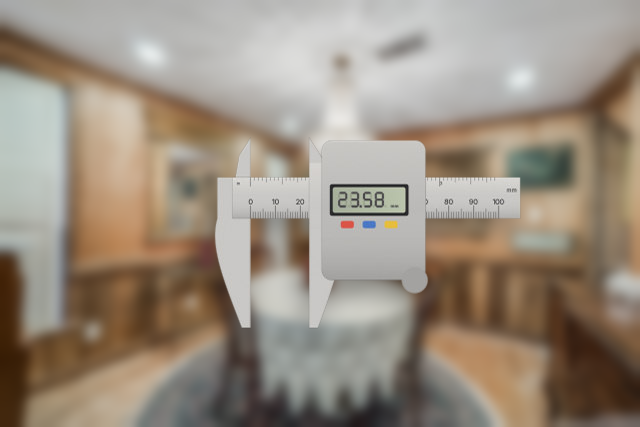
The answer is 23.58 mm
